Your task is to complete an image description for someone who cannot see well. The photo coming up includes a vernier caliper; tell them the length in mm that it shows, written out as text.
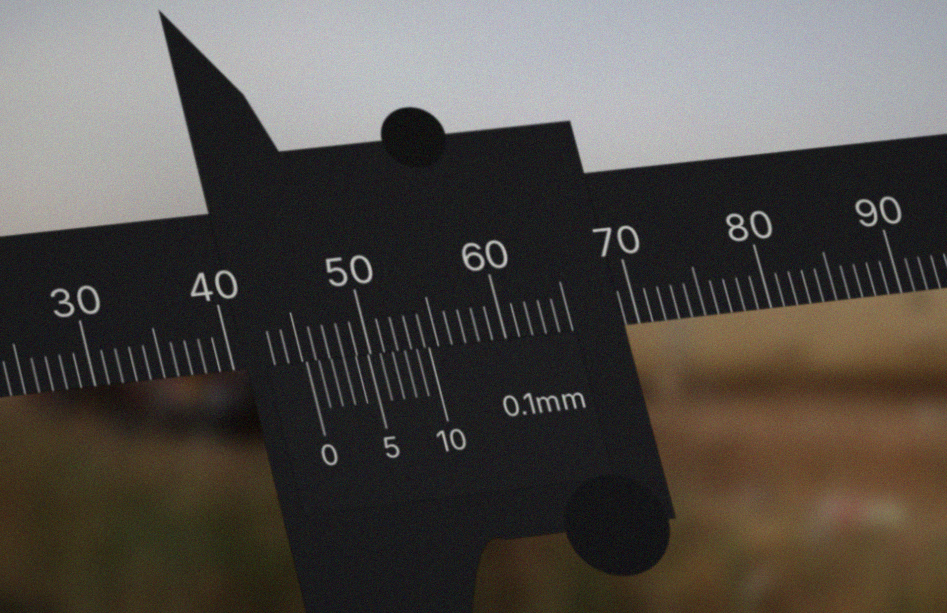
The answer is 45.3 mm
